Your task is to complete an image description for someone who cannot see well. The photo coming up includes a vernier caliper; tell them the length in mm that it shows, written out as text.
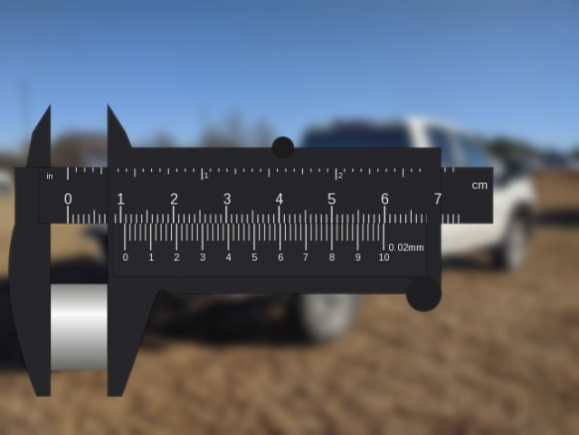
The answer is 10.8 mm
